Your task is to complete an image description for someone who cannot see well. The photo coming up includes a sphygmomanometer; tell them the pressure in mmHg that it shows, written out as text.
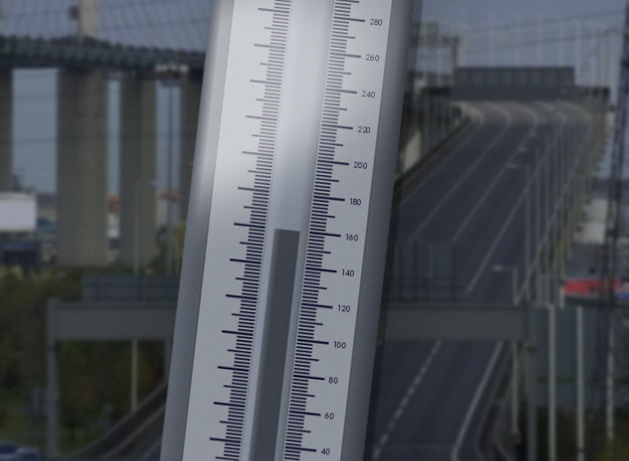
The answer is 160 mmHg
